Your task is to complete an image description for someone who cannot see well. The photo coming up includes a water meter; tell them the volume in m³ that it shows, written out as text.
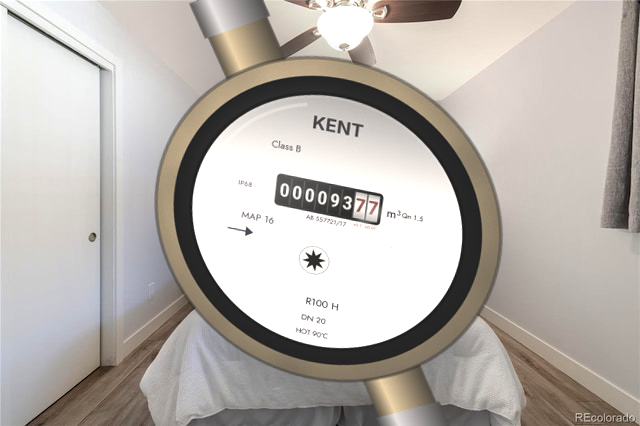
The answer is 93.77 m³
